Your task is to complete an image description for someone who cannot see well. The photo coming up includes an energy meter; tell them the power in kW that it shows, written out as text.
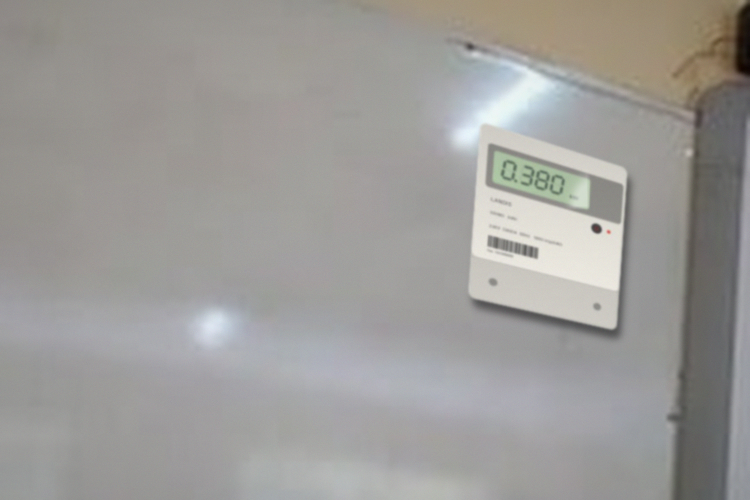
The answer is 0.380 kW
